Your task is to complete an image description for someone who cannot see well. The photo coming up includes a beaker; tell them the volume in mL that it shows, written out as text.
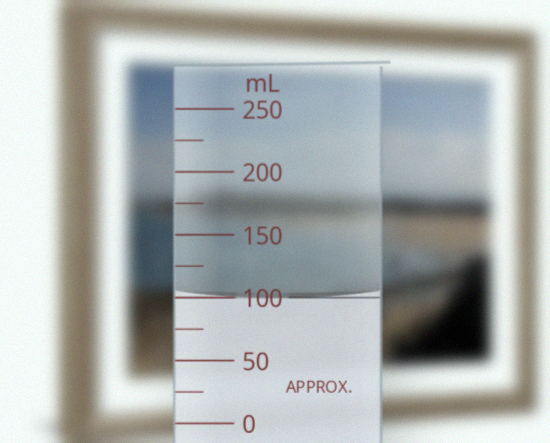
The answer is 100 mL
